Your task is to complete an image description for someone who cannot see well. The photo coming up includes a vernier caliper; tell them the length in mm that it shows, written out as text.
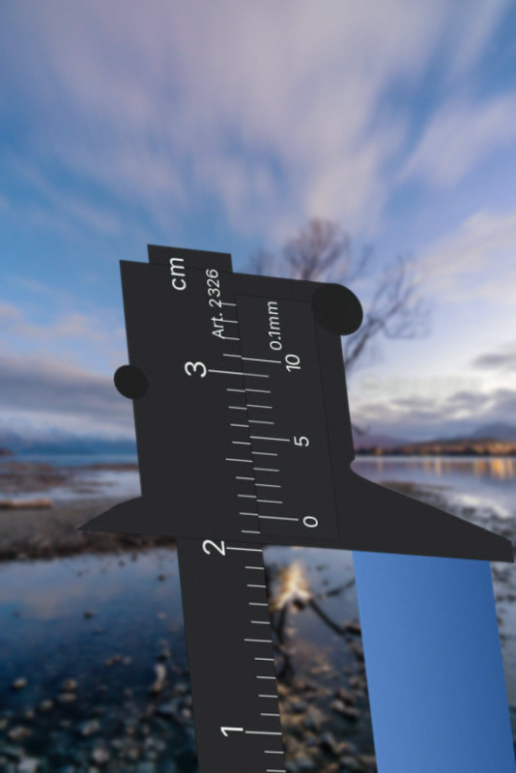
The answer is 21.9 mm
